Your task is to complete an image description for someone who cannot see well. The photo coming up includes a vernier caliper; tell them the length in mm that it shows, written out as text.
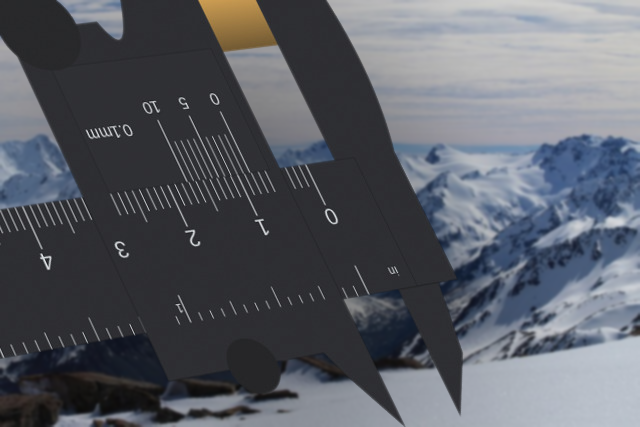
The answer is 8.2 mm
